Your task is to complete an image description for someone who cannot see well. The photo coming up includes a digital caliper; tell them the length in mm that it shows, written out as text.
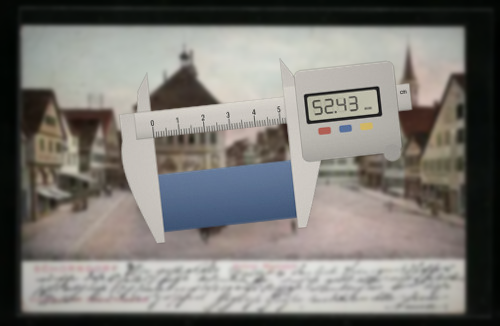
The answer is 52.43 mm
